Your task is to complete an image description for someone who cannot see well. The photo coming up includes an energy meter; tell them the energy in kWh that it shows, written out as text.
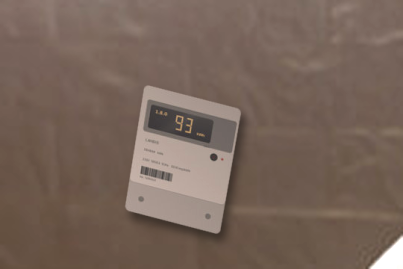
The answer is 93 kWh
